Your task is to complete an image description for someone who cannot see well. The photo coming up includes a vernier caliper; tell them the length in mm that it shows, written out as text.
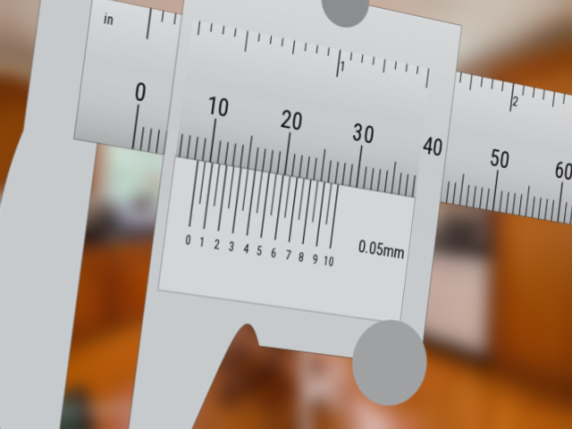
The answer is 8.4 mm
